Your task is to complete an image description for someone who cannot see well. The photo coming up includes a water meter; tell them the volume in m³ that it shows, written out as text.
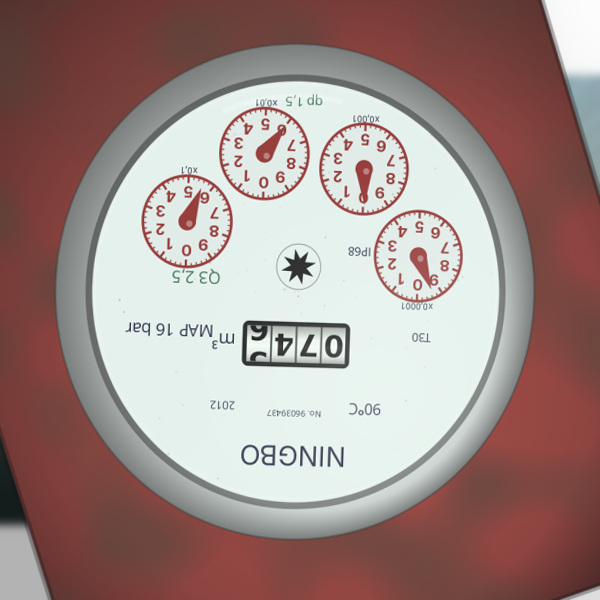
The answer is 745.5599 m³
